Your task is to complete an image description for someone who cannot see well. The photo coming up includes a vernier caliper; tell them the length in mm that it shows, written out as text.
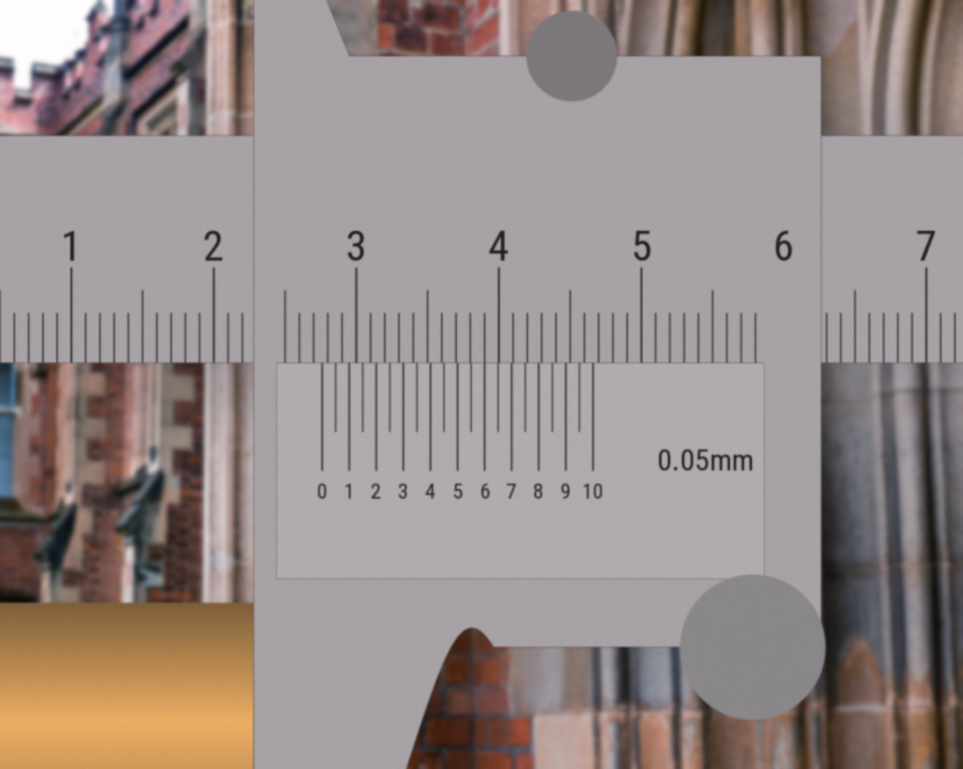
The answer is 27.6 mm
